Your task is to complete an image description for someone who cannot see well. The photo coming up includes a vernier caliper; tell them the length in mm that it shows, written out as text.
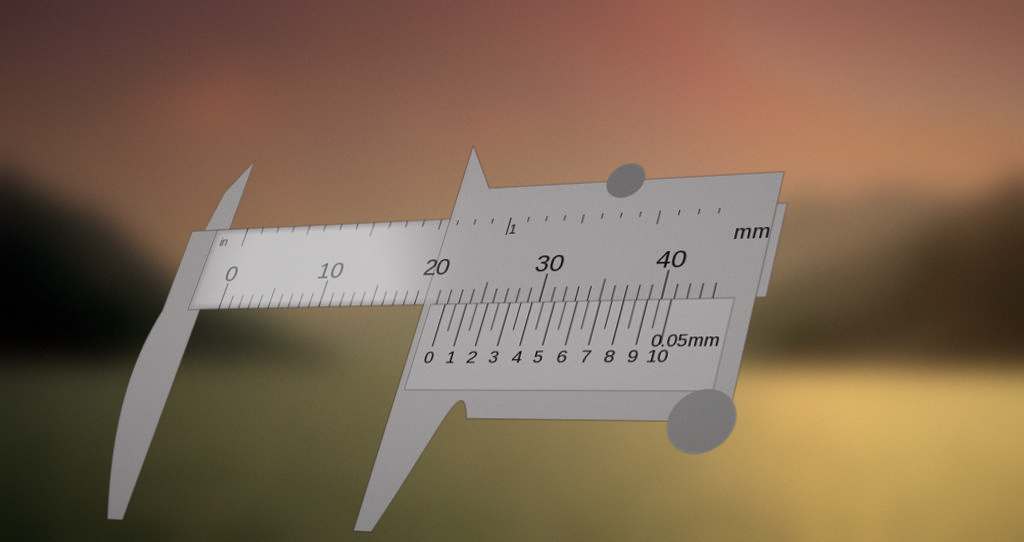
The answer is 21.8 mm
